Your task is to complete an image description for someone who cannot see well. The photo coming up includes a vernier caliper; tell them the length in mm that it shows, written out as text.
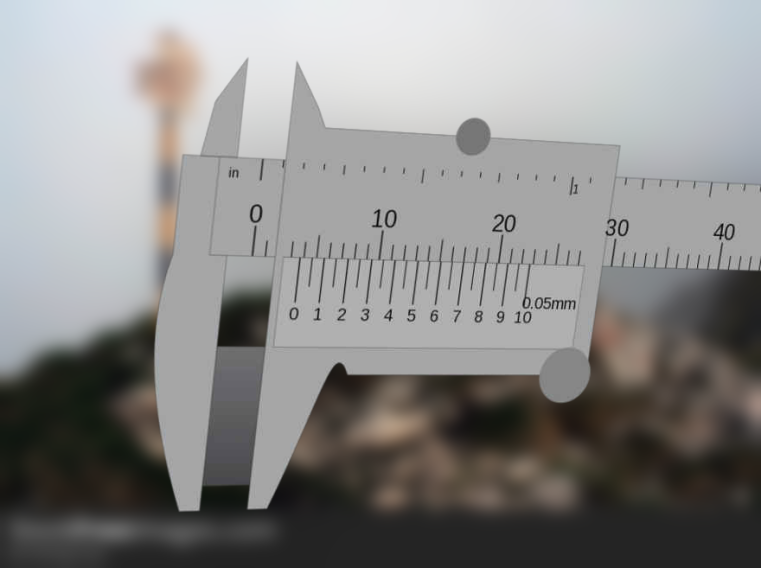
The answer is 3.7 mm
